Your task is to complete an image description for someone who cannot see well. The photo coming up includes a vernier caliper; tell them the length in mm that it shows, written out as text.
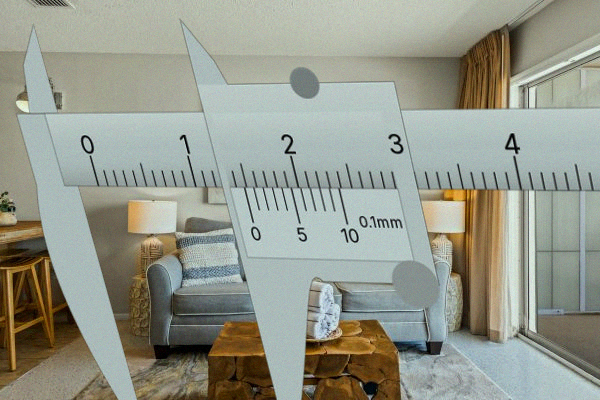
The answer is 14.8 mm
